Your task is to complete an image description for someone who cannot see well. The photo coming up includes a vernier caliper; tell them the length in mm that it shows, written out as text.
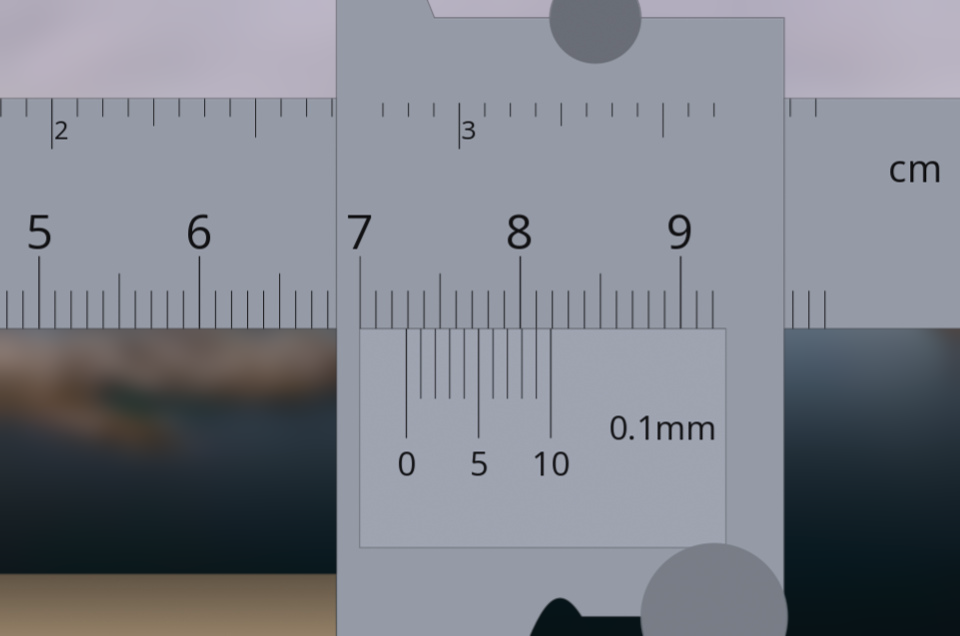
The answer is 72.9 mm
